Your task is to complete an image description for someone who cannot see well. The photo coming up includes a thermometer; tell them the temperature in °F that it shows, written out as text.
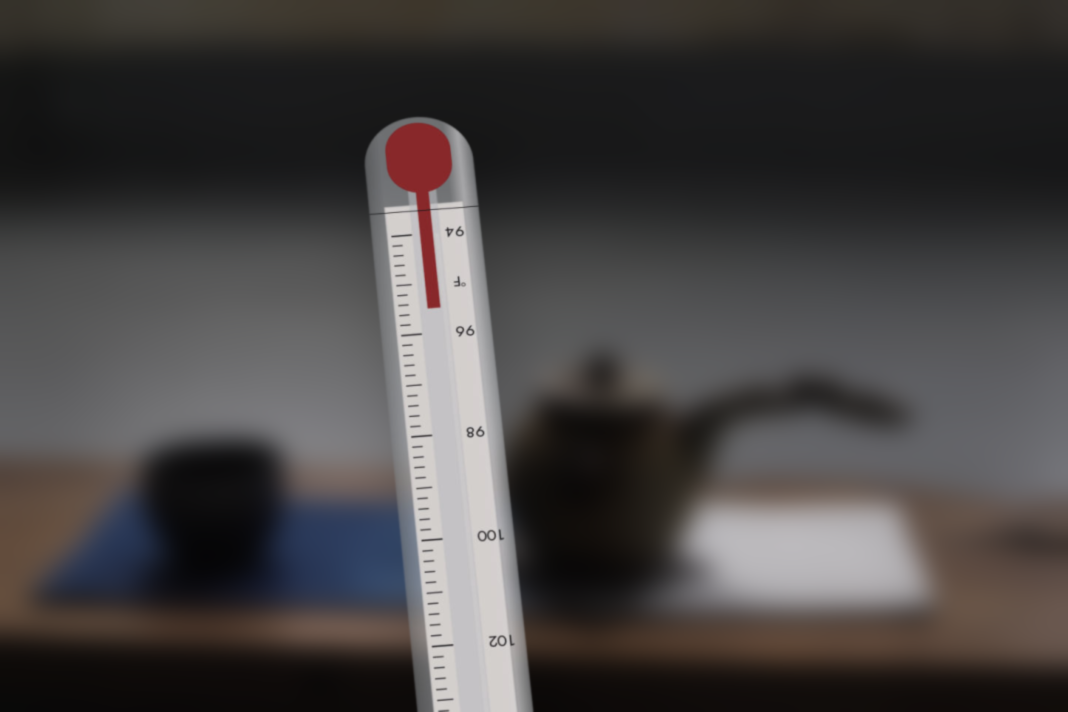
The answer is 95.5 °F
